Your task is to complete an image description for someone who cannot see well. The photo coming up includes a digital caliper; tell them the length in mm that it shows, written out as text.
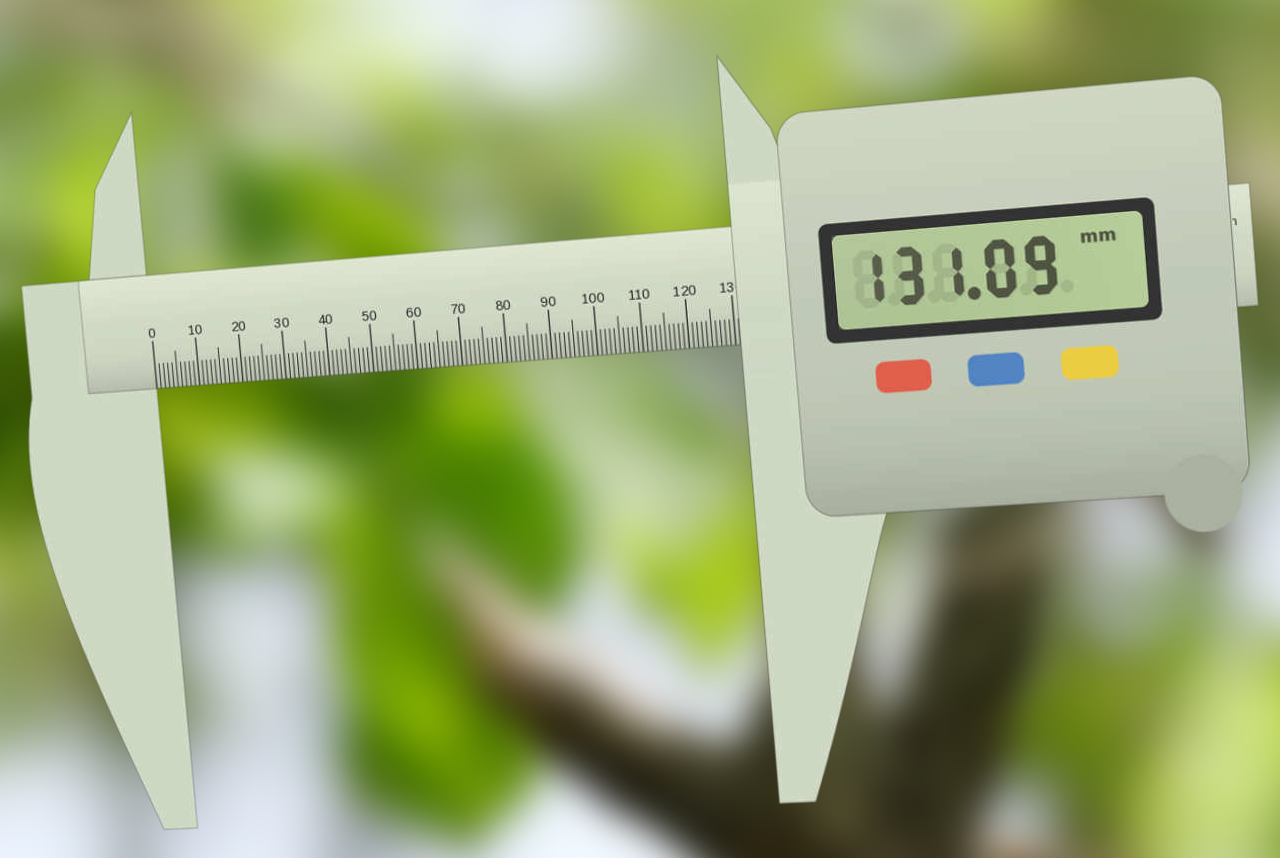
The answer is 131.09 mm
